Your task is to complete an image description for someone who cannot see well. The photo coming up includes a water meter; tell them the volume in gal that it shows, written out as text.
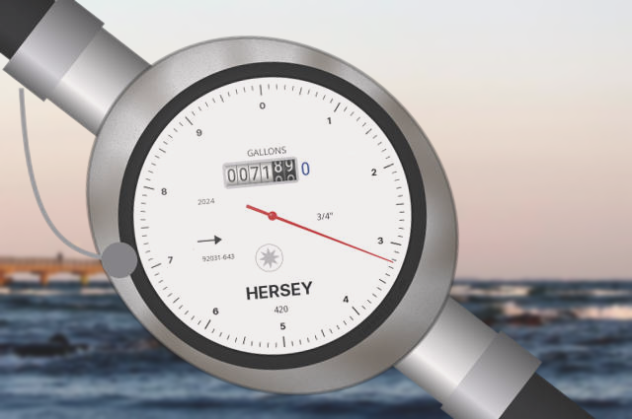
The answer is 71893.2 gal
